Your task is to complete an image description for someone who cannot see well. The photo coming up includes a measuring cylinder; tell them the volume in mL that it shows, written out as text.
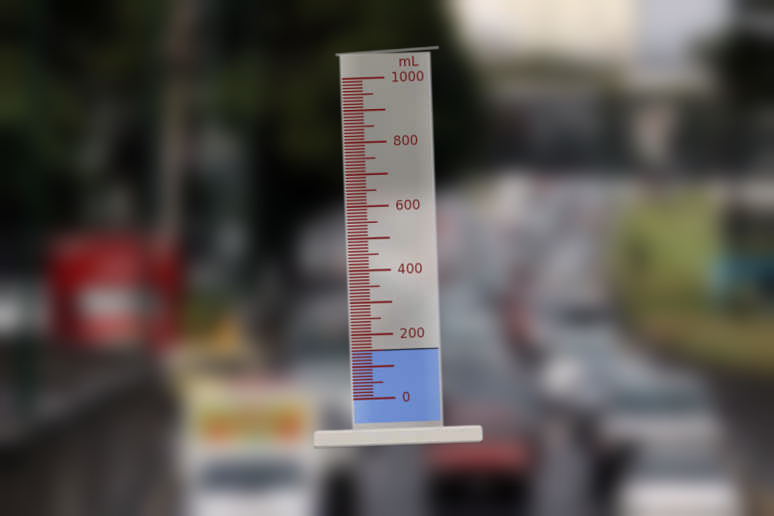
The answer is 150 mL
